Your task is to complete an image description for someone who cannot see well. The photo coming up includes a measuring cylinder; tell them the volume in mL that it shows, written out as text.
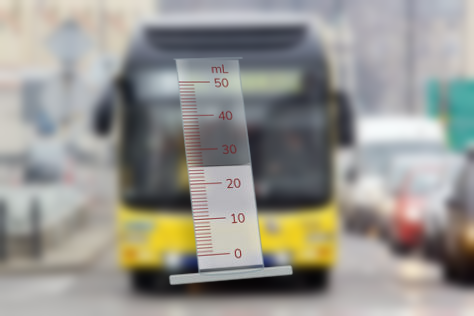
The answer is 25 mL
